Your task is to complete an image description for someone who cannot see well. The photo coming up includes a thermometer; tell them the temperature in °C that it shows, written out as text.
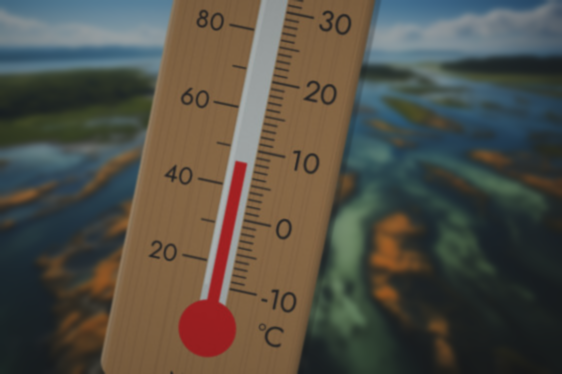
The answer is 8 °C
